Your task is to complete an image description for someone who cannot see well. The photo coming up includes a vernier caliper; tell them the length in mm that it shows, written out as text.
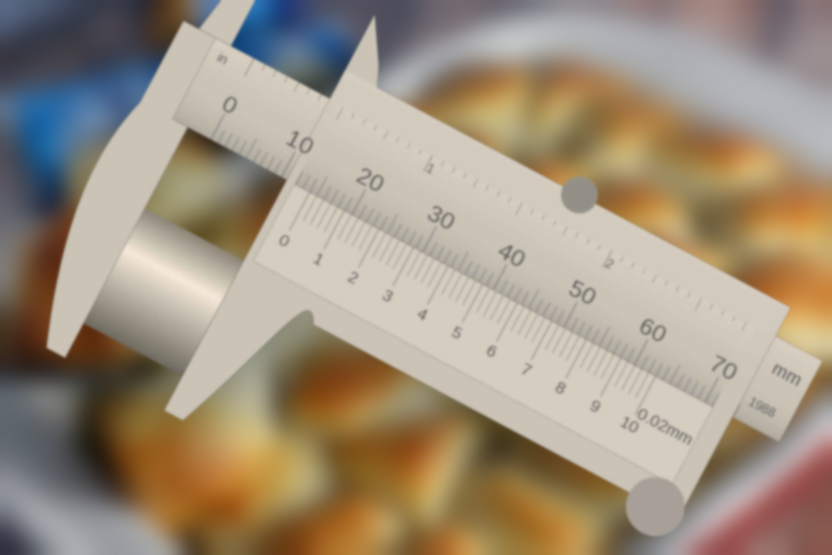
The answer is 14.0 mm
